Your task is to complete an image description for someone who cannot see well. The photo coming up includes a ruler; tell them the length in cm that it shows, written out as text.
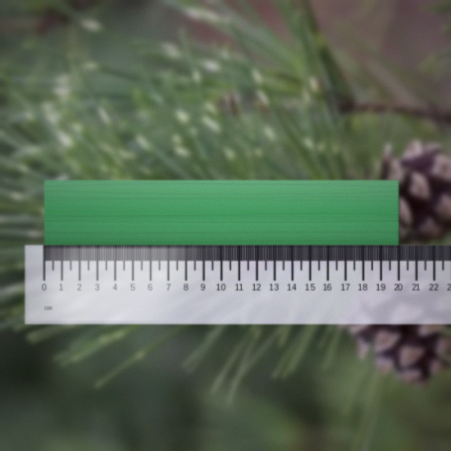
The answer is 20 cm
